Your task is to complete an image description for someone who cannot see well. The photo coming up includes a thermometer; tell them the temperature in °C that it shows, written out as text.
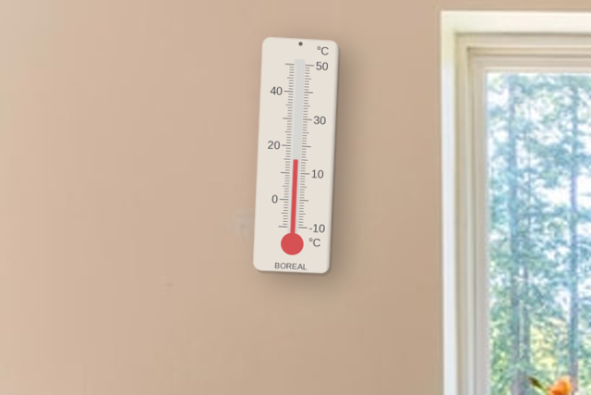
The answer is 15 °C
